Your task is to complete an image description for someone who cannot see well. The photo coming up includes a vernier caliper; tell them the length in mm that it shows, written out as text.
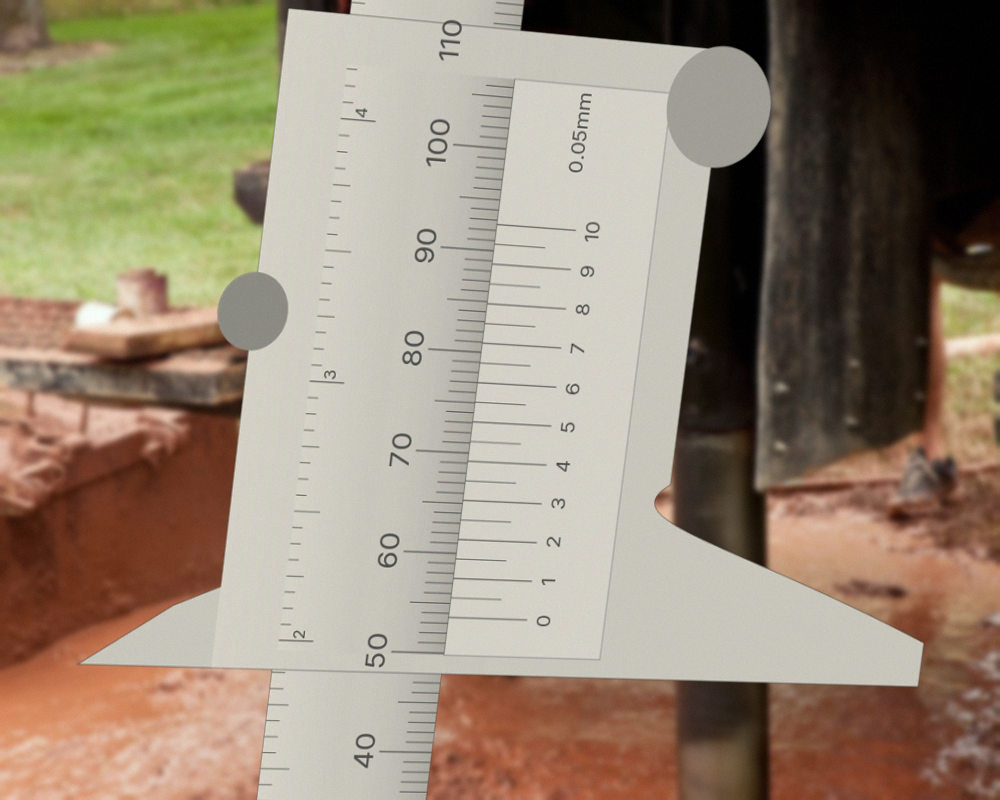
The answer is 53.6 mm
